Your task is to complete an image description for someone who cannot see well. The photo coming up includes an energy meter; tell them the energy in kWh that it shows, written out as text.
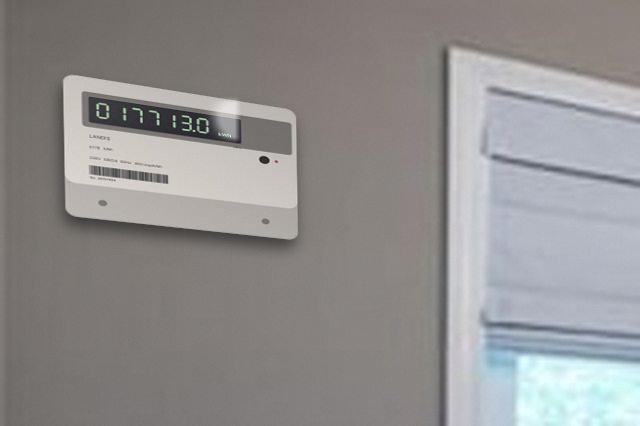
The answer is 17713.0 kWh
